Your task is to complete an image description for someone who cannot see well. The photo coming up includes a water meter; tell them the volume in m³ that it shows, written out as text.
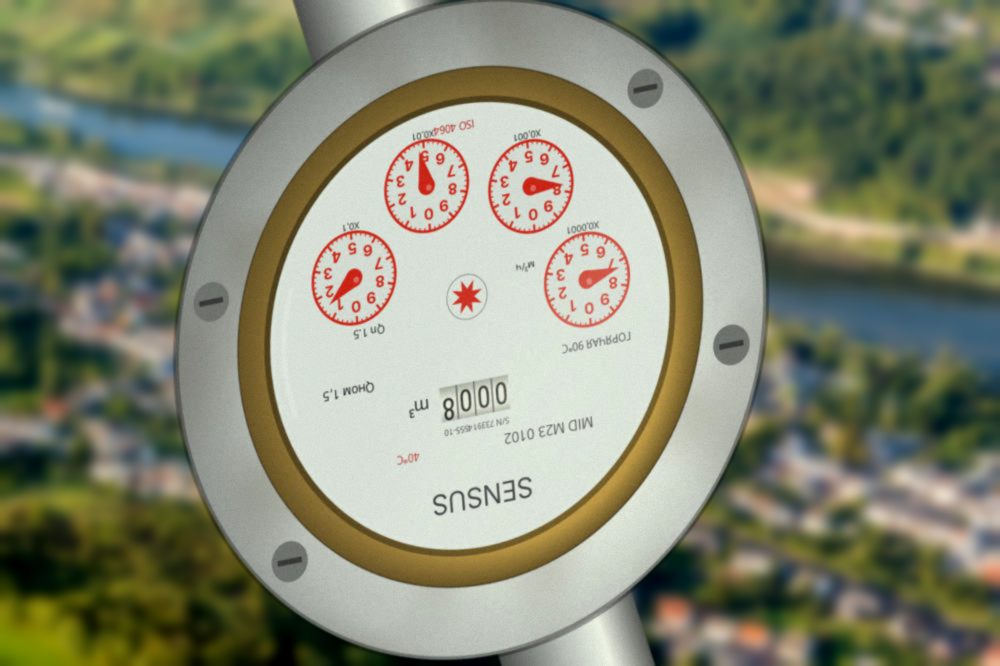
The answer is 8.1477 m³
